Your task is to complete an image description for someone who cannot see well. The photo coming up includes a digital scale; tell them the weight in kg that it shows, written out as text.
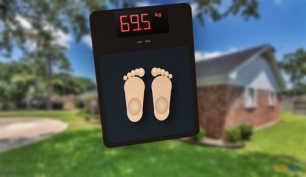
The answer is 69.5 kg
